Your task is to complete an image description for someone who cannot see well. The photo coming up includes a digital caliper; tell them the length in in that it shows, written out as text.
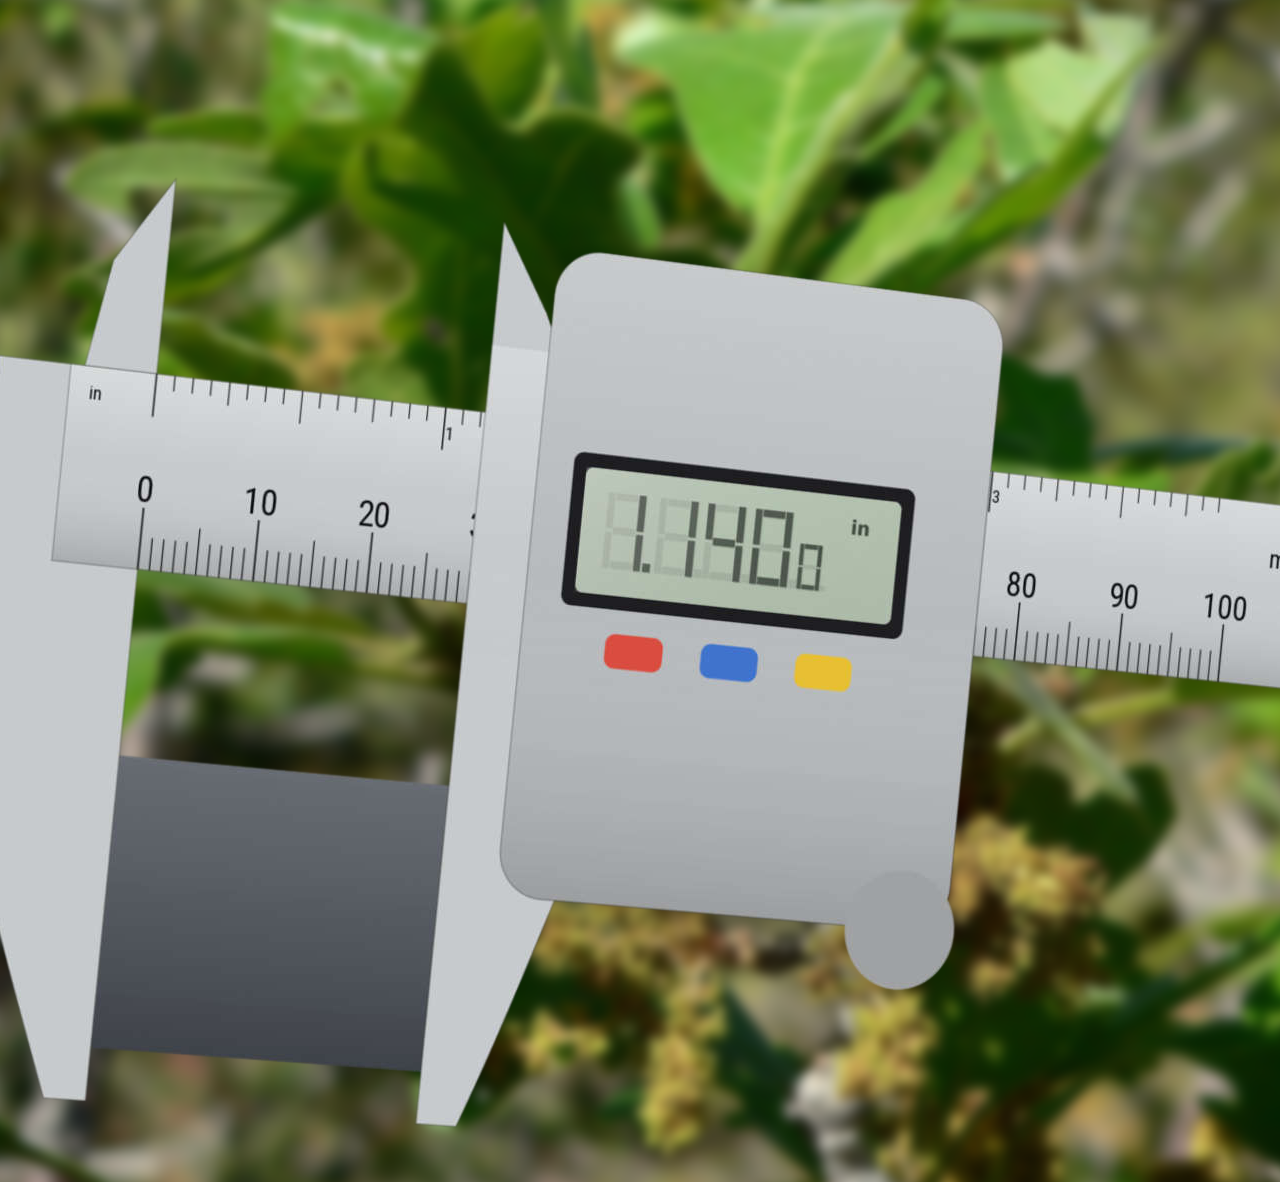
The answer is 1.1400 in
